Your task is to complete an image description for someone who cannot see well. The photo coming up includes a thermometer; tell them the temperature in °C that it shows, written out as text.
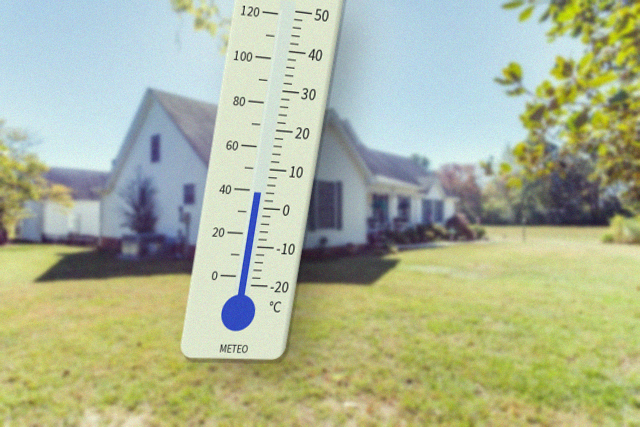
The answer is 4 °C
